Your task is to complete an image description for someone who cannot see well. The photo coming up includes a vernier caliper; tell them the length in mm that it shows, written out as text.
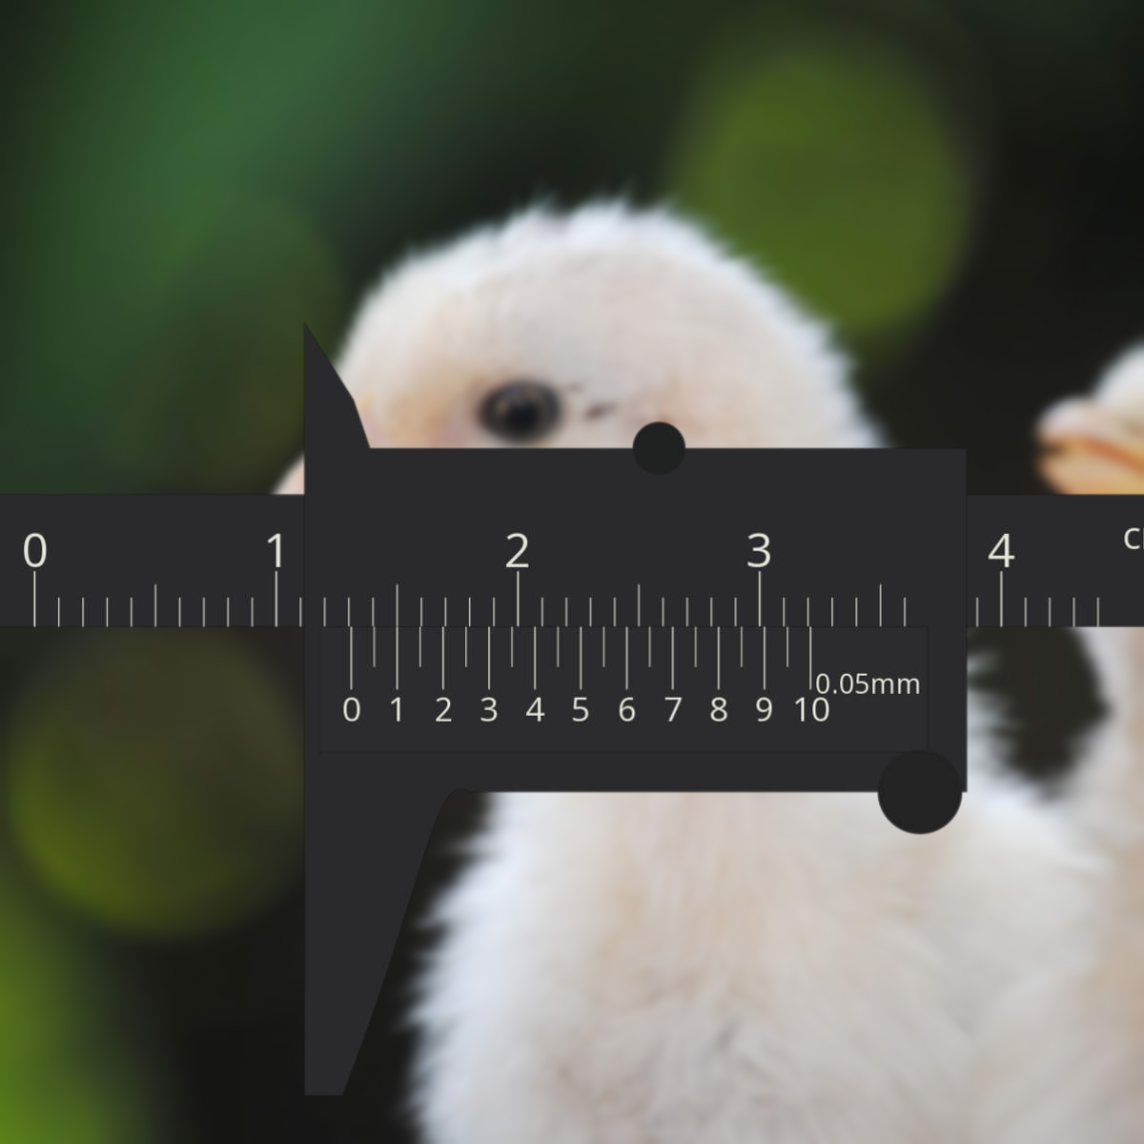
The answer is 13.10 mm
